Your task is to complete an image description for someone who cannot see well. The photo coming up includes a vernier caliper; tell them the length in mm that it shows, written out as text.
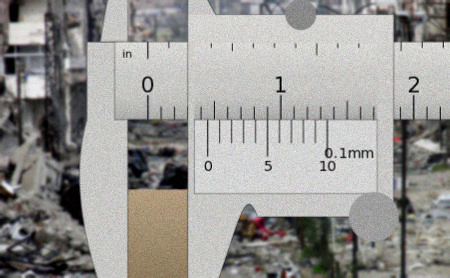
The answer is 4.5 mm
